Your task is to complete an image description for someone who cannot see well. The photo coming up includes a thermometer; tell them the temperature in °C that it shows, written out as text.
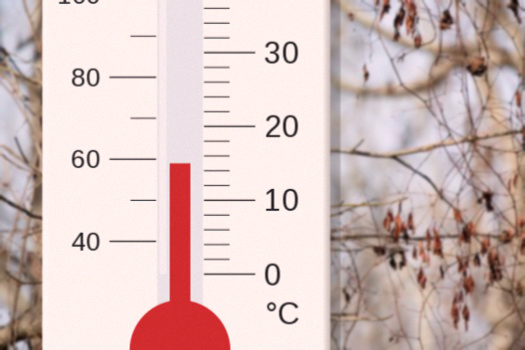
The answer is 15 °C
